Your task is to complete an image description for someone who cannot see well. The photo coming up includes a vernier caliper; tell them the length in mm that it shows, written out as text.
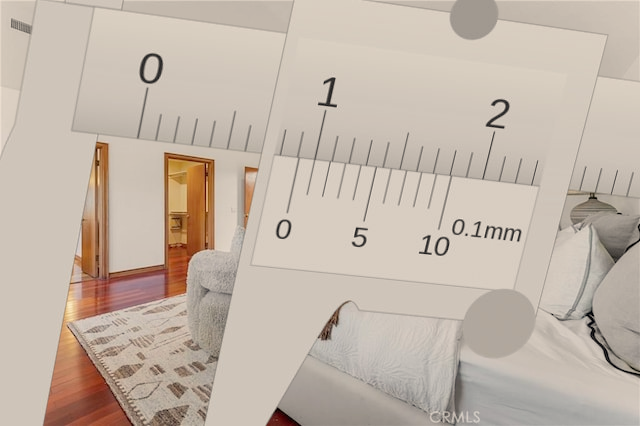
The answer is 9.1 mm
